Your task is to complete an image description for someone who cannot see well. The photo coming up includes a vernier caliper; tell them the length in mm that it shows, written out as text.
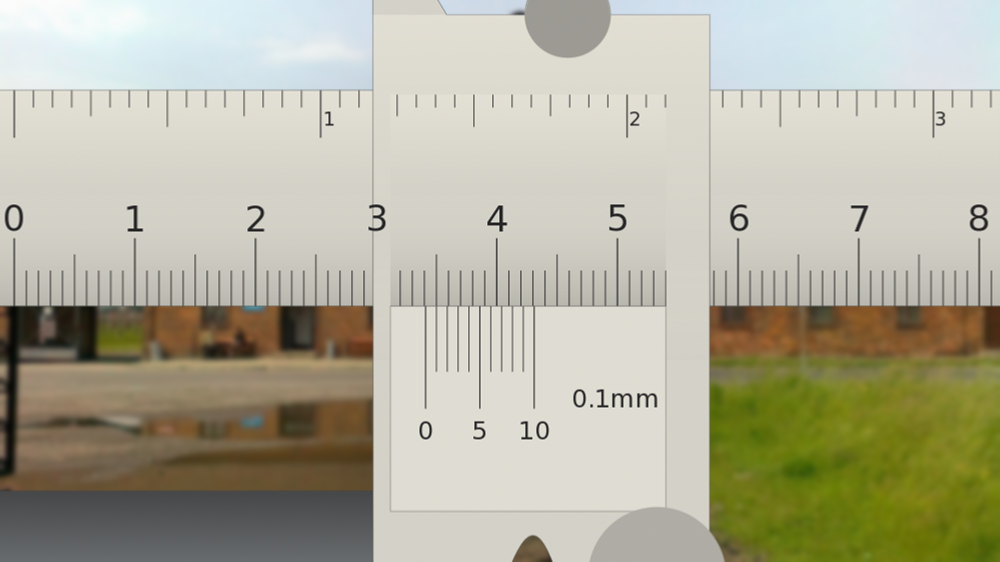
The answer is 34.1 mm
